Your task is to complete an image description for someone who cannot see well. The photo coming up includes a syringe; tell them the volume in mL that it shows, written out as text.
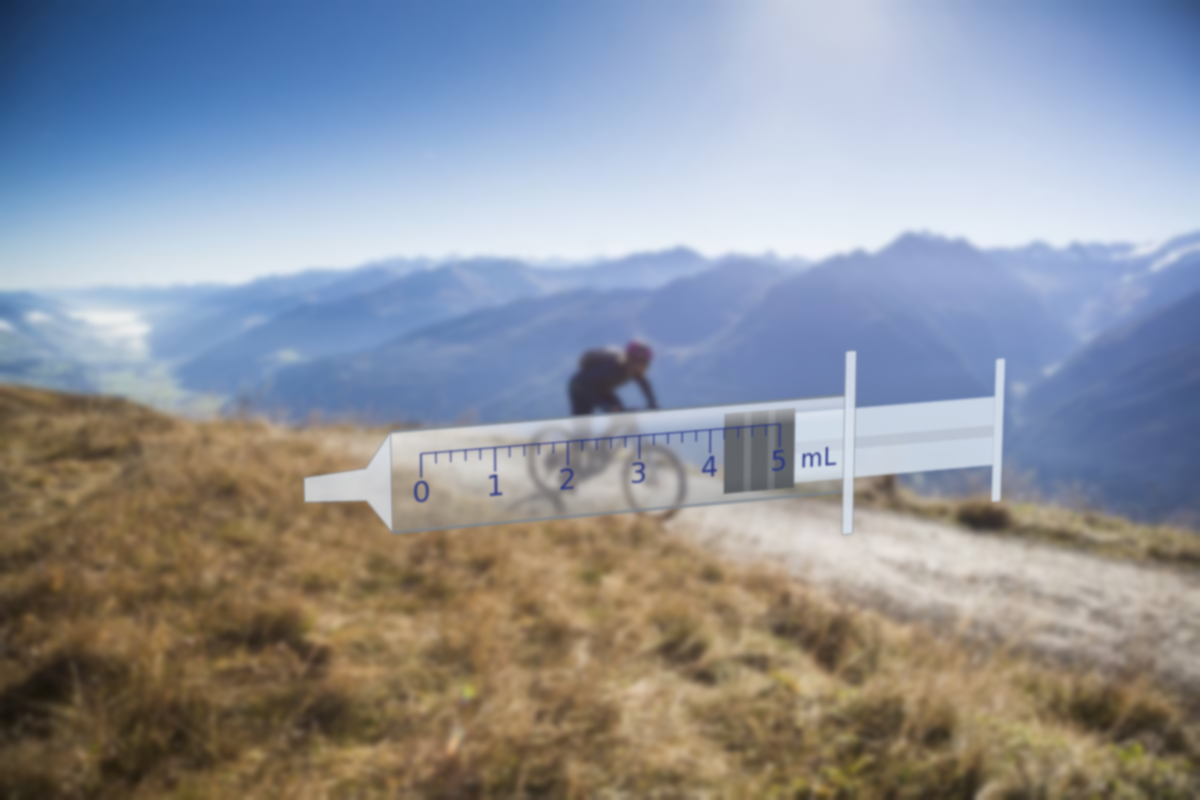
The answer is 4.2 mL
